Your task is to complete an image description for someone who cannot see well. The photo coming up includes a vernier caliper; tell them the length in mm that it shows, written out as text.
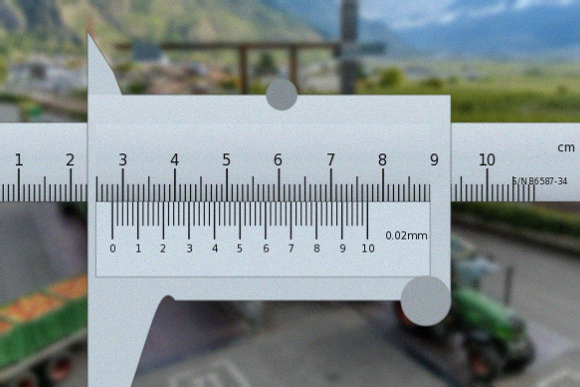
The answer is 28.0 mm
